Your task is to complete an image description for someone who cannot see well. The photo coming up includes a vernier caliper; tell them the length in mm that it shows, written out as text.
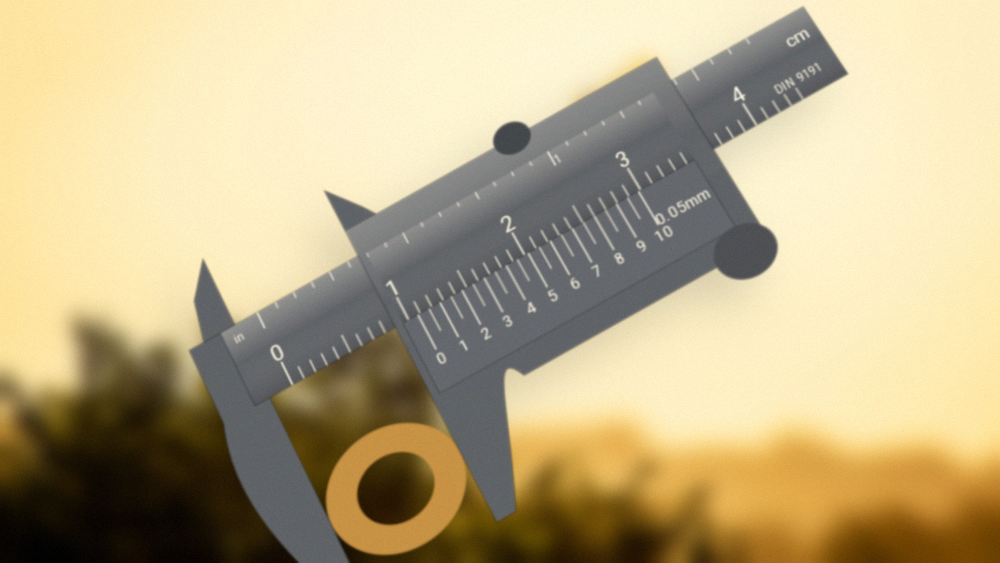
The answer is 10.8 mm
